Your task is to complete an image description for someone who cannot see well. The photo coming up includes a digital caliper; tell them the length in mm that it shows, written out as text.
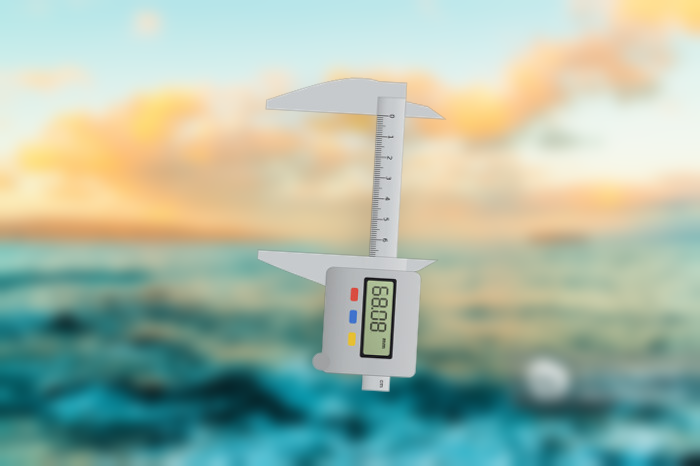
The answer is 68.08 mm
